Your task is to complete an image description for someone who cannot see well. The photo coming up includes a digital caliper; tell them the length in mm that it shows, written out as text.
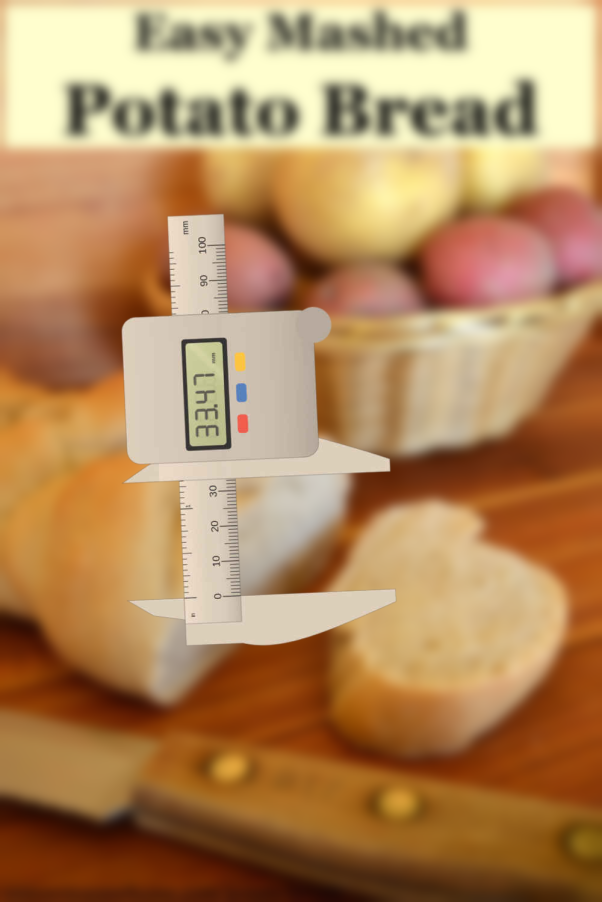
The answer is 33.47 mm
